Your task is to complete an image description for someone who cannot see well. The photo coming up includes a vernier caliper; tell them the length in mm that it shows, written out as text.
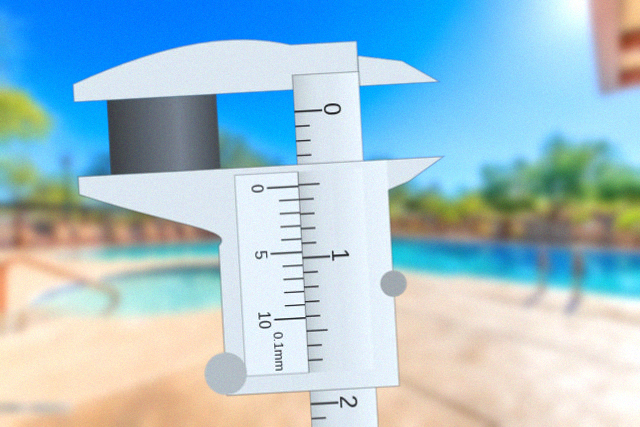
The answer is 5.1 mm
